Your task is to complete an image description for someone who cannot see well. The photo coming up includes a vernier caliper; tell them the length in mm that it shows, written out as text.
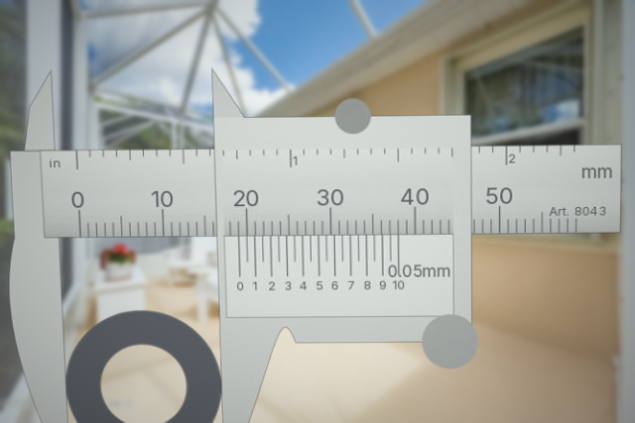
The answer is 19.0 mm
